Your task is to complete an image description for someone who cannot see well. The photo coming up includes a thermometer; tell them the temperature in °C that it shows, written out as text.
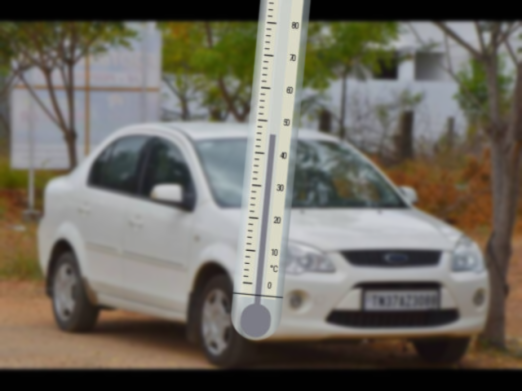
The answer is 46 °C
